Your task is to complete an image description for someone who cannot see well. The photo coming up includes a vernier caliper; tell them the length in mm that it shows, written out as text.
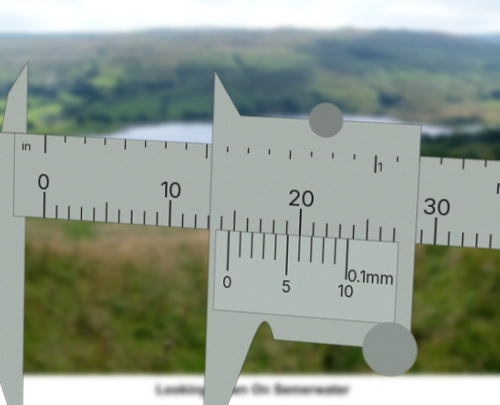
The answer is 14.6 mm
